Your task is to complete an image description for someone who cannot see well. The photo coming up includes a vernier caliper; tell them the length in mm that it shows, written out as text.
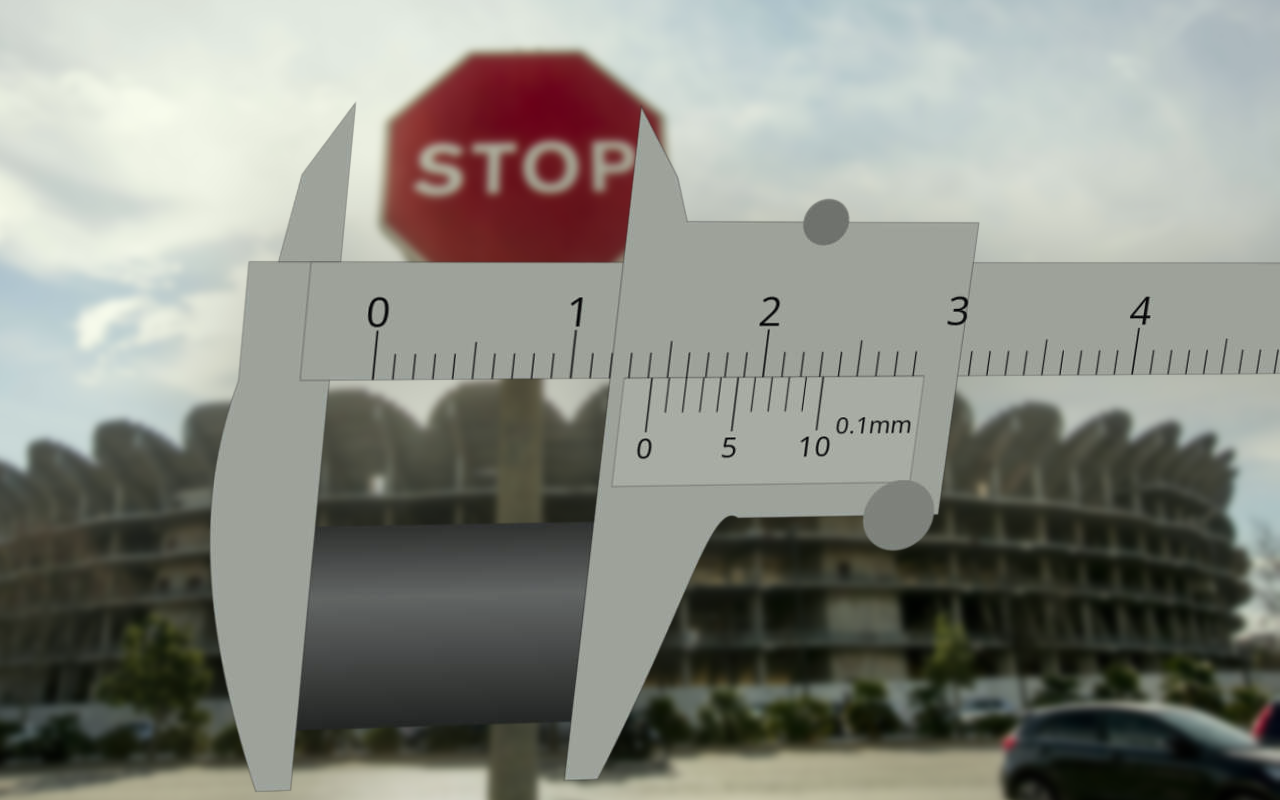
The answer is 14.2 mm
